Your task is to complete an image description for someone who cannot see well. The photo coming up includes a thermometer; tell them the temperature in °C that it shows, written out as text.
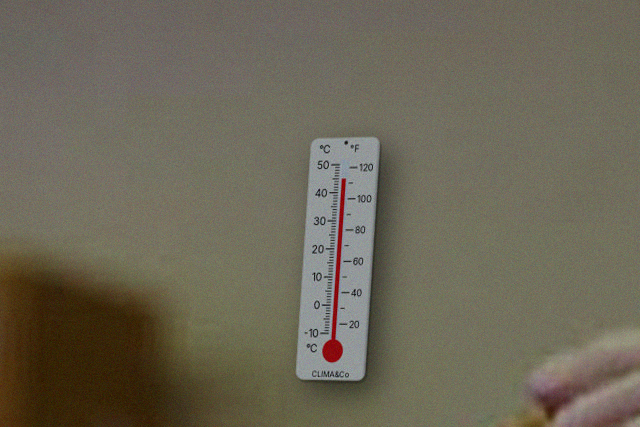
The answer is 45 °C
